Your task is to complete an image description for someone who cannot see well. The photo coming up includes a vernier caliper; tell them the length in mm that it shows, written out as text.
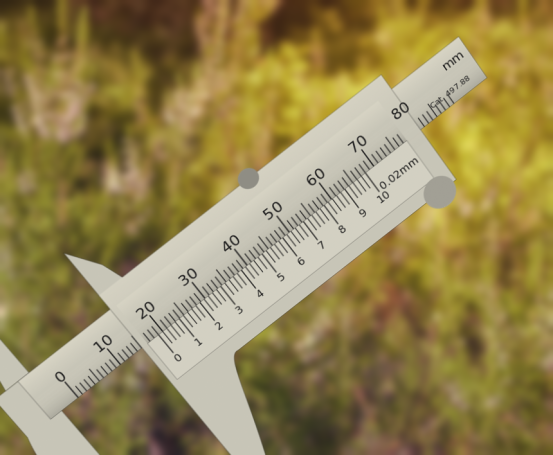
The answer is 19.0 mm
